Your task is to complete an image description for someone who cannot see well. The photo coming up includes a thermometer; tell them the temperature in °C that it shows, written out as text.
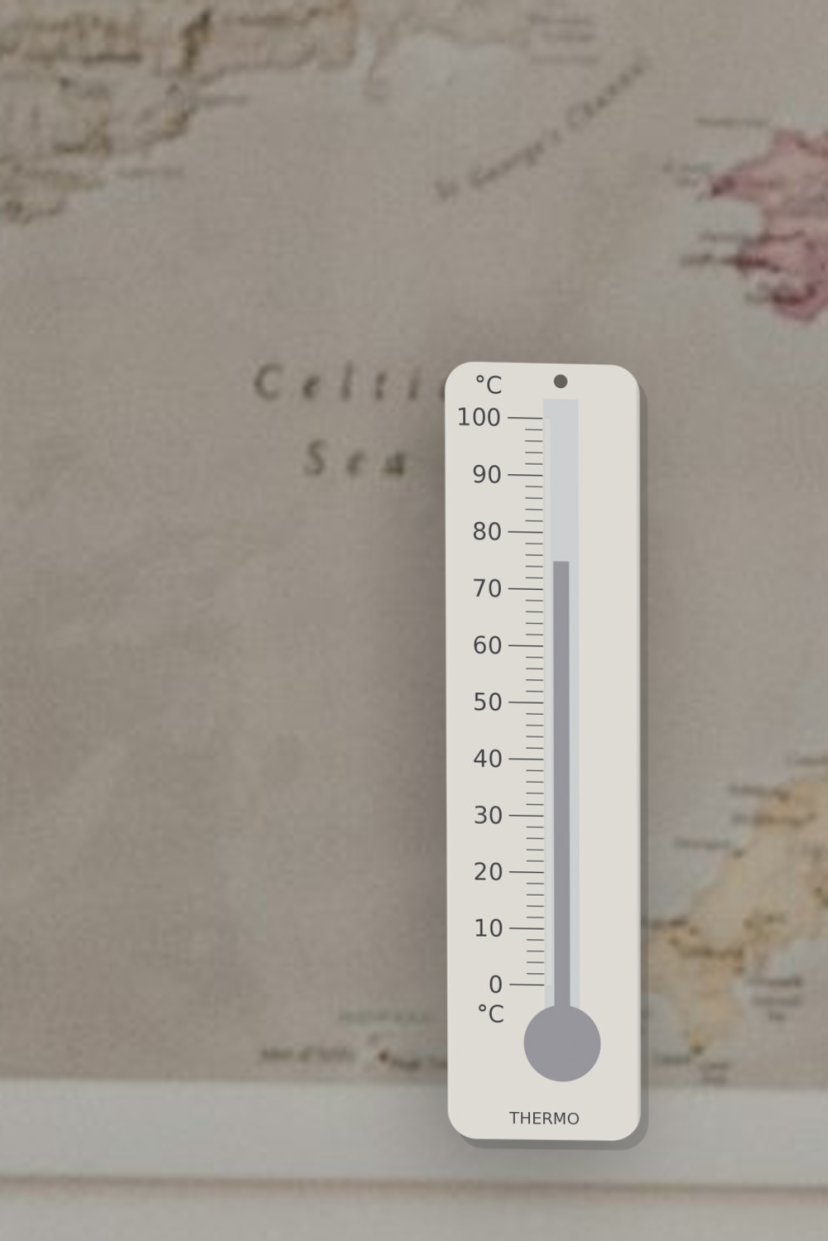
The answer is 75 °C
